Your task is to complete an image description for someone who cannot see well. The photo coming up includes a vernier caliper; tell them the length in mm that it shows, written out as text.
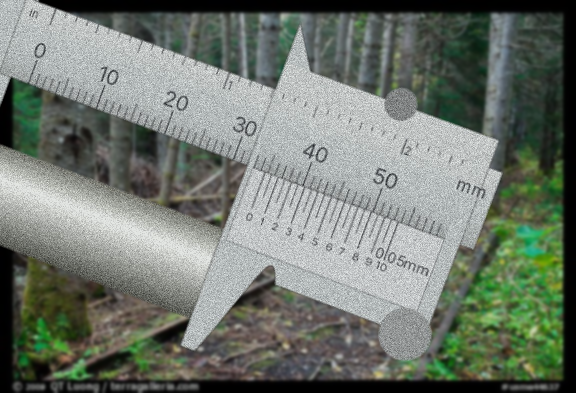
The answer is 34.6 mm
